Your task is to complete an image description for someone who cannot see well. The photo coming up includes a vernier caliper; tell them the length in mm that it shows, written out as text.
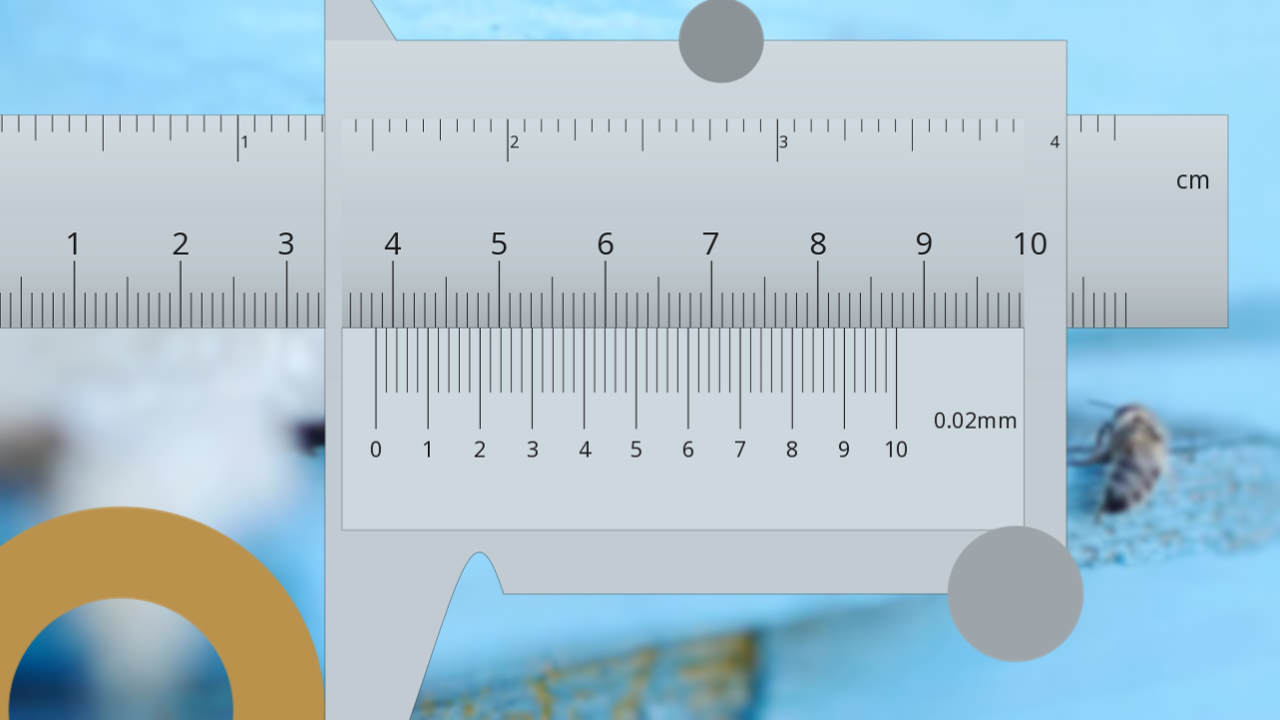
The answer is 38.4 mm
